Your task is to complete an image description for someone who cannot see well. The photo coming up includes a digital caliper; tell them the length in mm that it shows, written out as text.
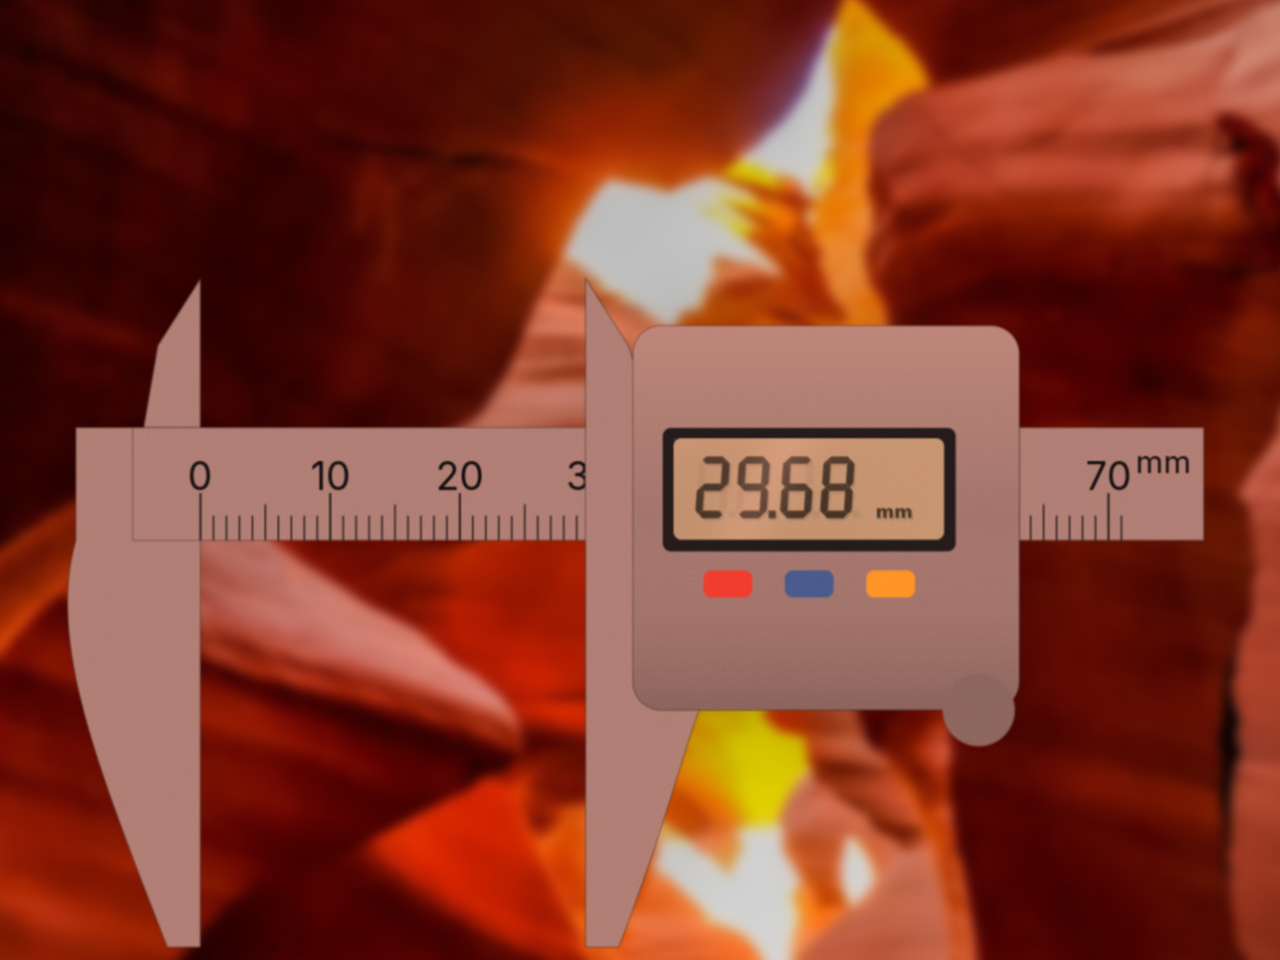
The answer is 29.68 mm
